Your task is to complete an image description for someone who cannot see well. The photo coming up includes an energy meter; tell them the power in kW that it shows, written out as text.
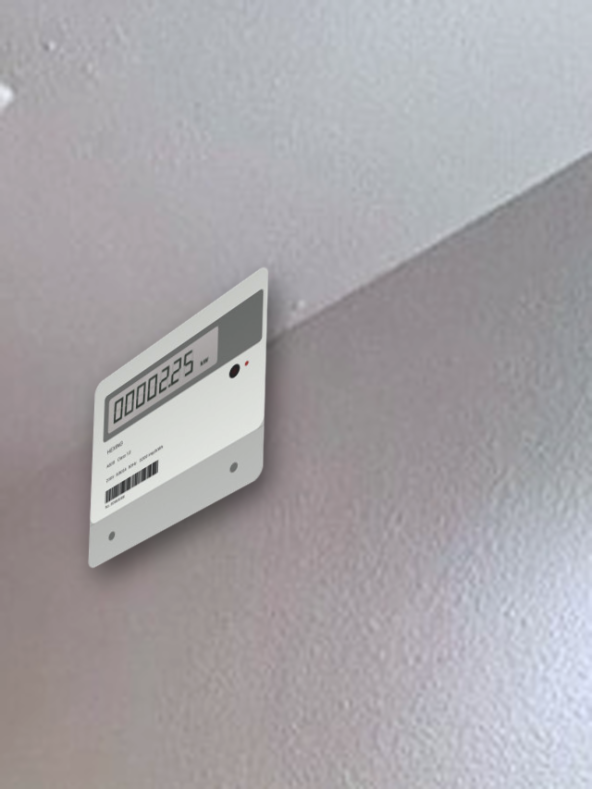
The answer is 2.25 kW
